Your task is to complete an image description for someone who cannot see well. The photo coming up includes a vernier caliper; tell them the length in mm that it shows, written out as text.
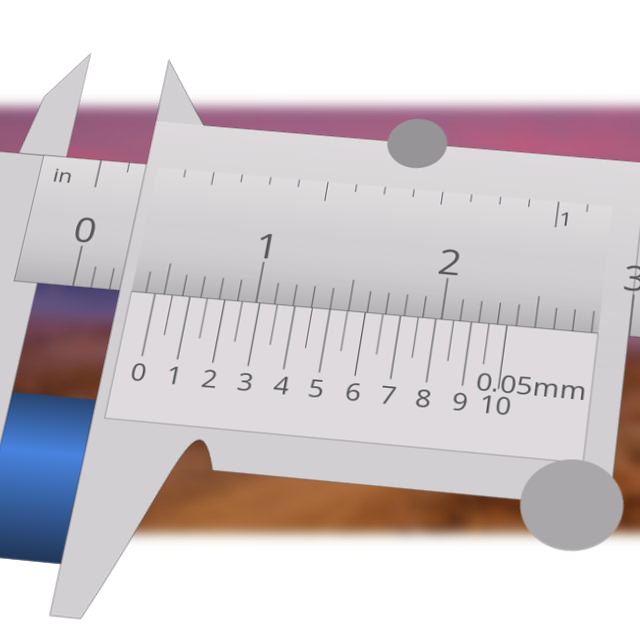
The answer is 4.5 mm
